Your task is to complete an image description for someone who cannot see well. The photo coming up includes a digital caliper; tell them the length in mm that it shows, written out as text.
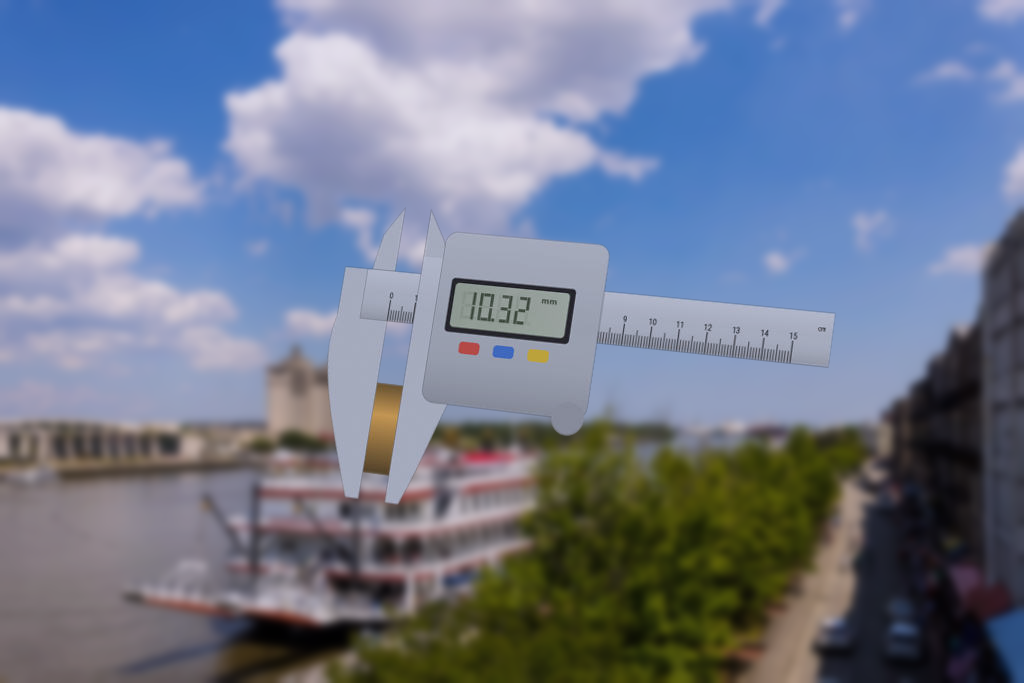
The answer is 10.32 mm
